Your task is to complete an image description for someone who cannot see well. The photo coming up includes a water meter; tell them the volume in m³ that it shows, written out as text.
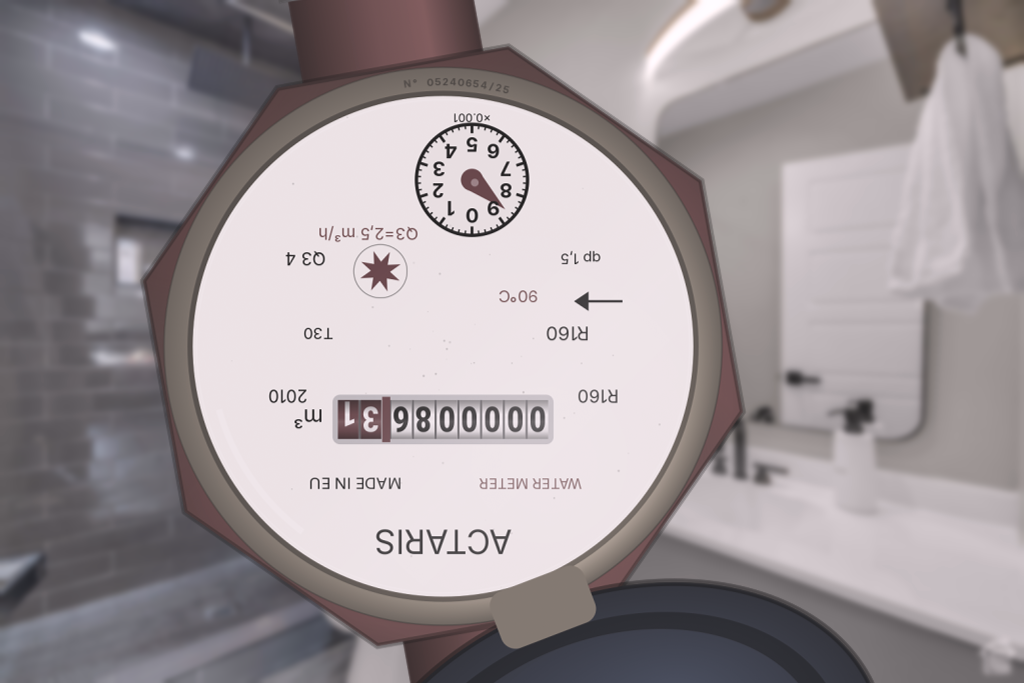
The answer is 86.308 m³
